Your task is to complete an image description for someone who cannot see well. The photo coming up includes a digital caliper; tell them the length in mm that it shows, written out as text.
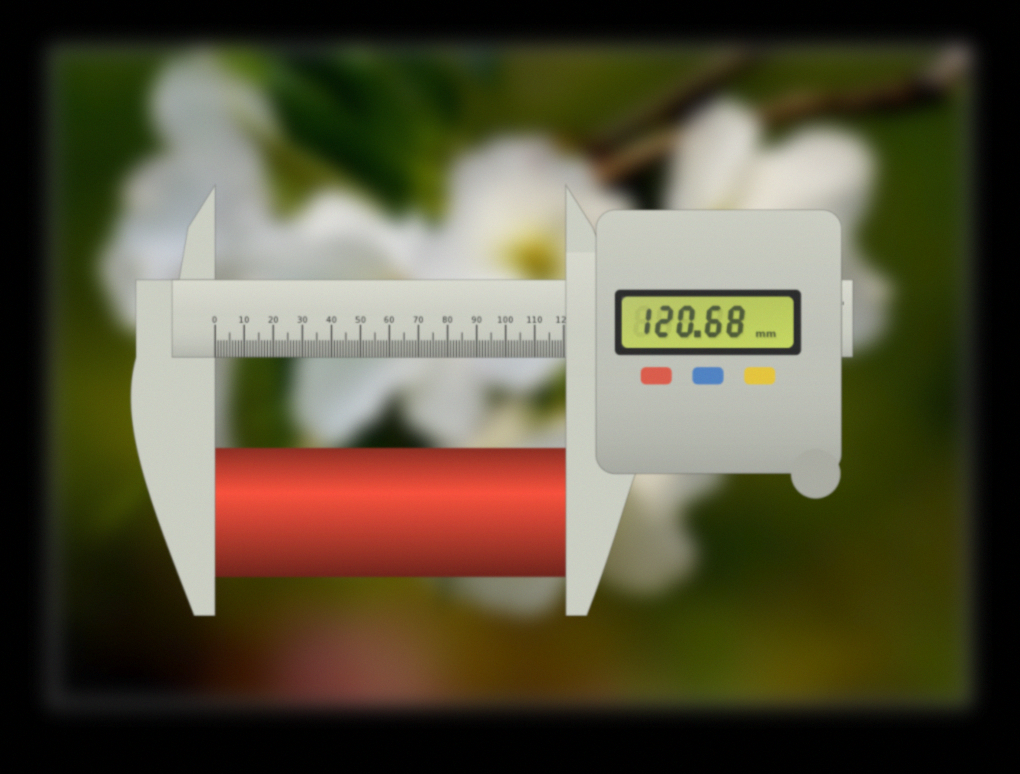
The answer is 120.68 mm
